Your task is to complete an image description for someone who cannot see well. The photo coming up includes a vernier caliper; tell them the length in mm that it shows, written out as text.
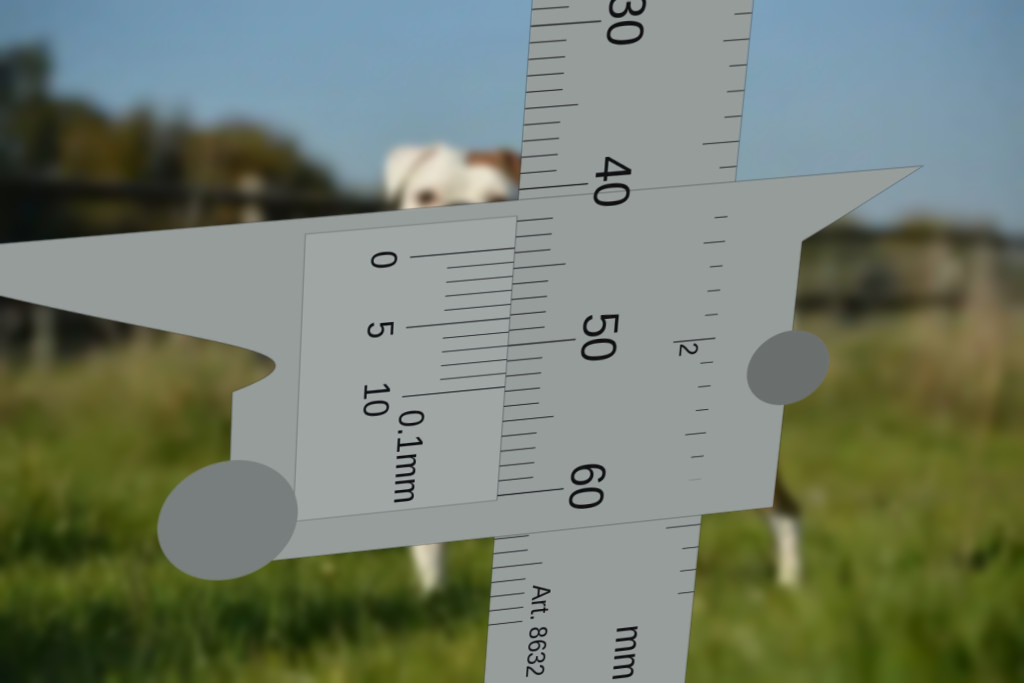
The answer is 43.7 mm
